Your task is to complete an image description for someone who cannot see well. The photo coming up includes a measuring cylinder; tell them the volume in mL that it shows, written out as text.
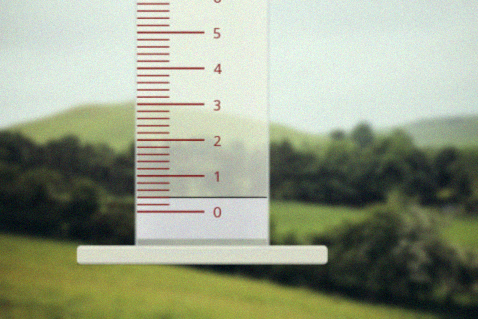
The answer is 0.4 mL
